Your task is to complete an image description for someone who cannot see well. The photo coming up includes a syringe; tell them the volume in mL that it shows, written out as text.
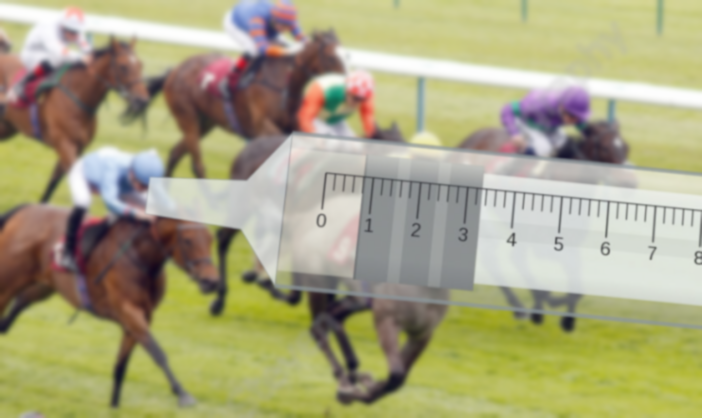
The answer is 0.8 mL
